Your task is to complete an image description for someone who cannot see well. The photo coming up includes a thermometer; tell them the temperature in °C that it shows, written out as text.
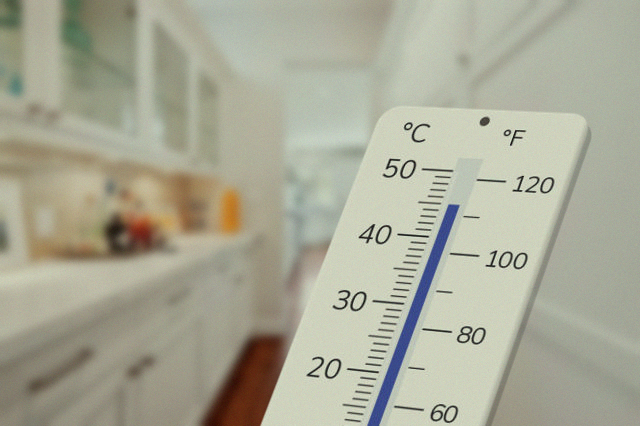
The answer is 45 °C
